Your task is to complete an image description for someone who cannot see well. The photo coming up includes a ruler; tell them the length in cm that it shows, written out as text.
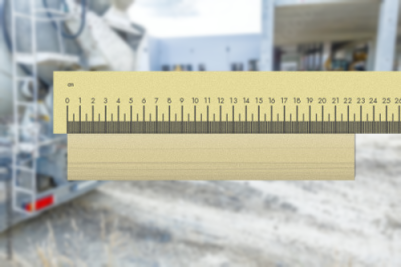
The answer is 22.5 cm
